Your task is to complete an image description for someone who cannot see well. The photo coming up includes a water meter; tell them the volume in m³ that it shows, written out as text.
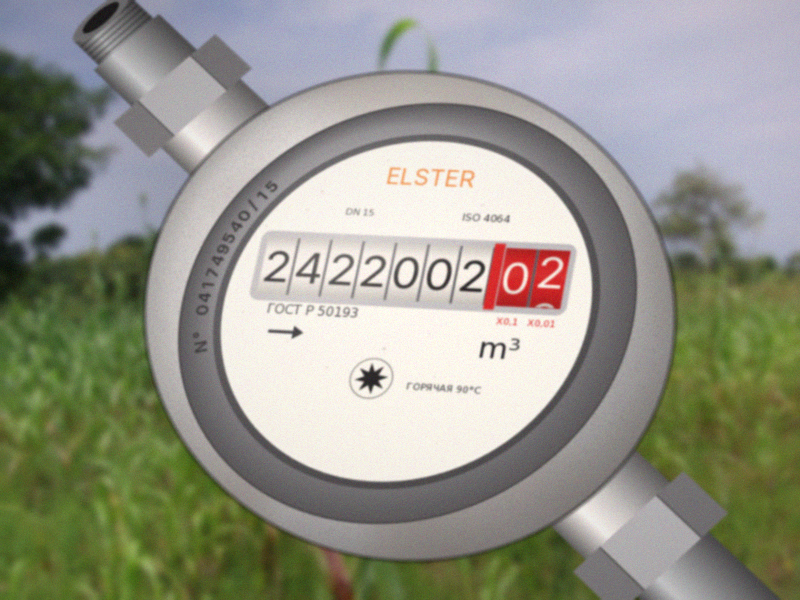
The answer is 2422002.02 m³
